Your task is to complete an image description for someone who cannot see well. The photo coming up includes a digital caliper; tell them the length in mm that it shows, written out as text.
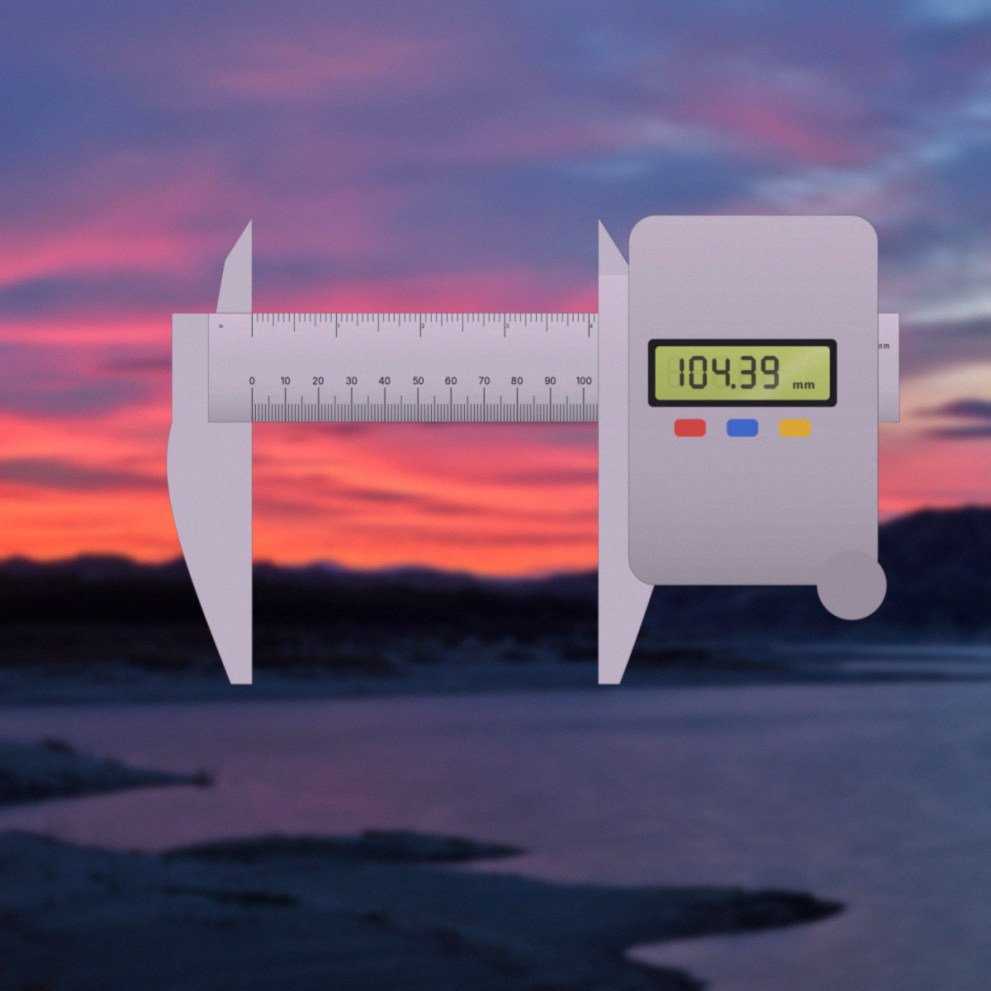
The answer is 104.39 mm
